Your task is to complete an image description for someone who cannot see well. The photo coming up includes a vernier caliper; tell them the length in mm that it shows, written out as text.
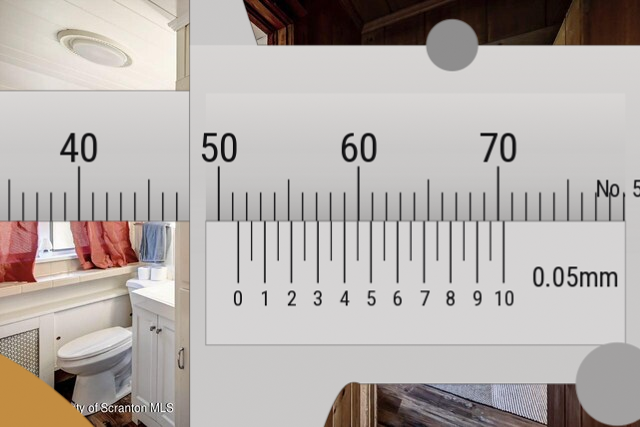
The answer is 51.4 mm
